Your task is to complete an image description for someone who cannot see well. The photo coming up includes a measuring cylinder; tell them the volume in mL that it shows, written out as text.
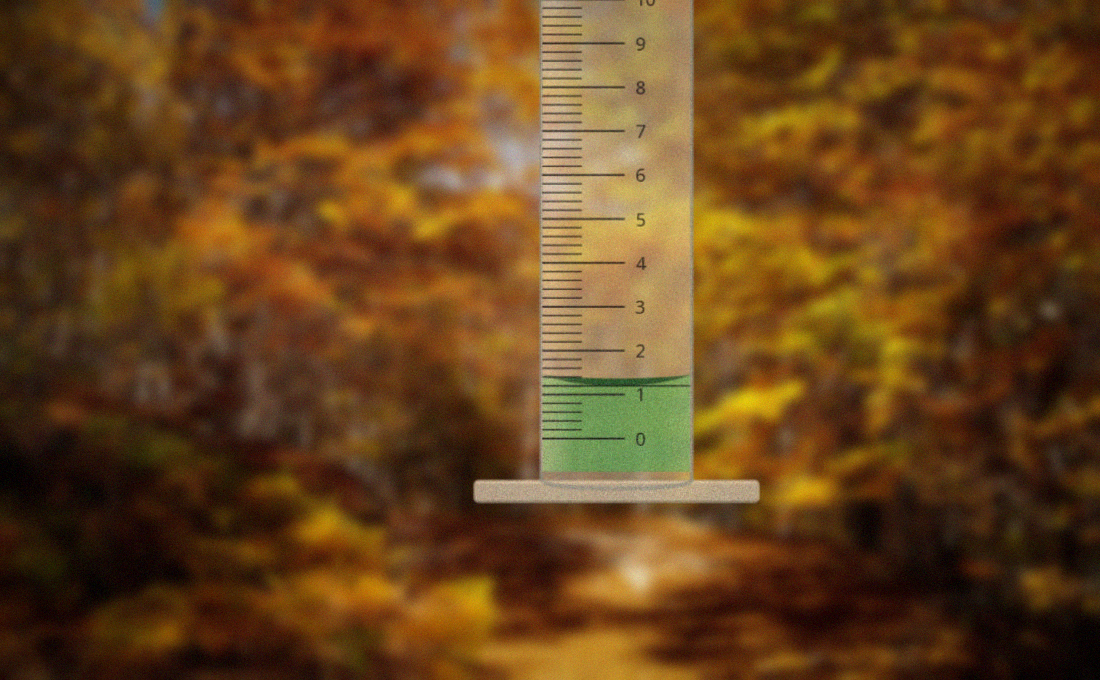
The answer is 1.2 mL
